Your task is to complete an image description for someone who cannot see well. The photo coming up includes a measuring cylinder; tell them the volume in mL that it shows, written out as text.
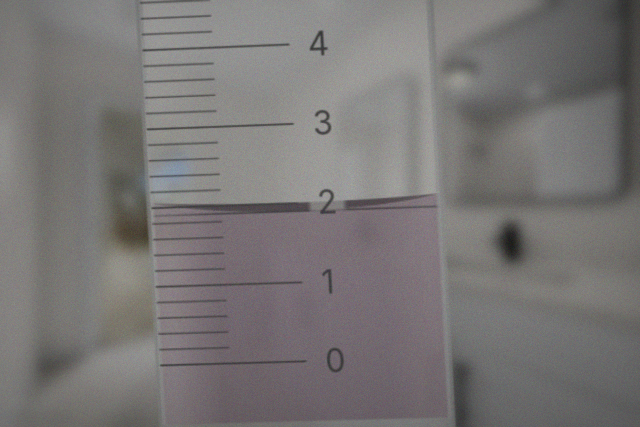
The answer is 1.9 mL
